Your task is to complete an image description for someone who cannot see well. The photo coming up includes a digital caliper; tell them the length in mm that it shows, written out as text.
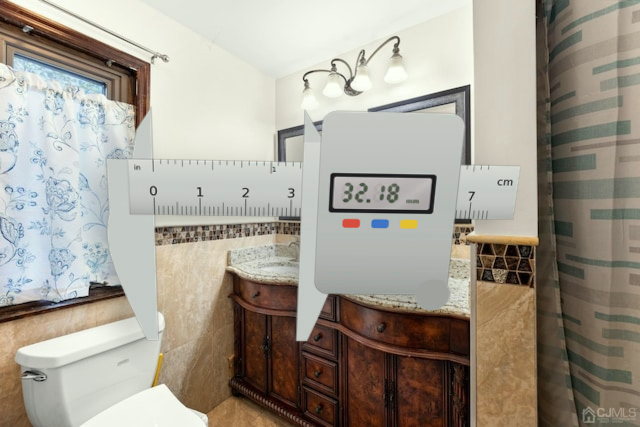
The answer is 32.18 mm
